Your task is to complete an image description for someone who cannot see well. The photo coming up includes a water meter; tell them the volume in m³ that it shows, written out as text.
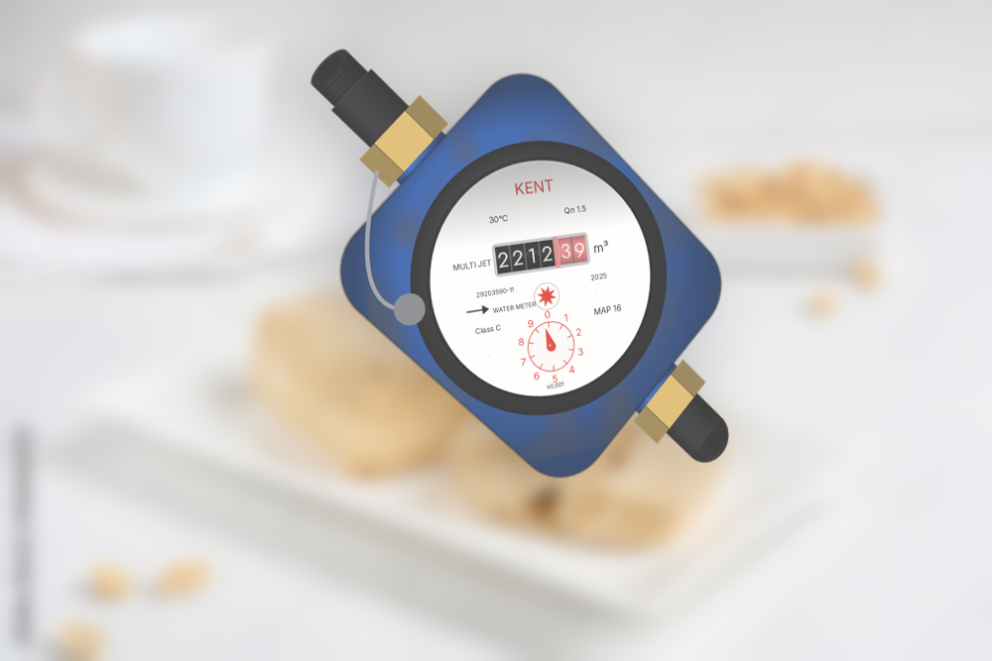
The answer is 2212.389 m³
